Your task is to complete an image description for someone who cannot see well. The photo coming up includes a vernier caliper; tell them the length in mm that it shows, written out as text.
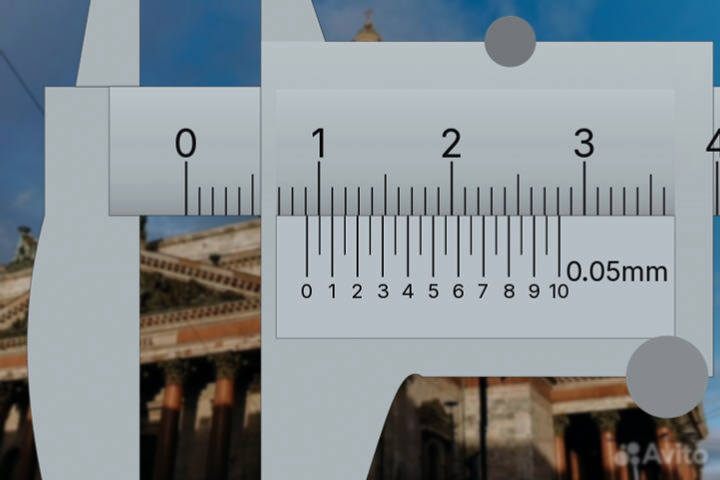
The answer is 9.1 mm
